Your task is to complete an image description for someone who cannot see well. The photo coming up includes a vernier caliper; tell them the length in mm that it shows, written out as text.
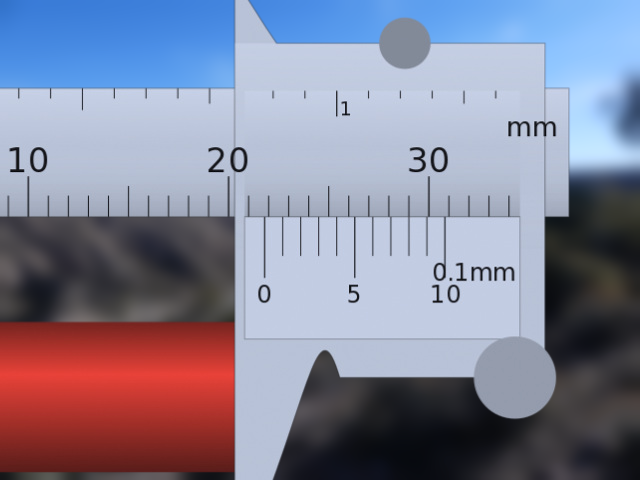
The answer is 21.8 mm
